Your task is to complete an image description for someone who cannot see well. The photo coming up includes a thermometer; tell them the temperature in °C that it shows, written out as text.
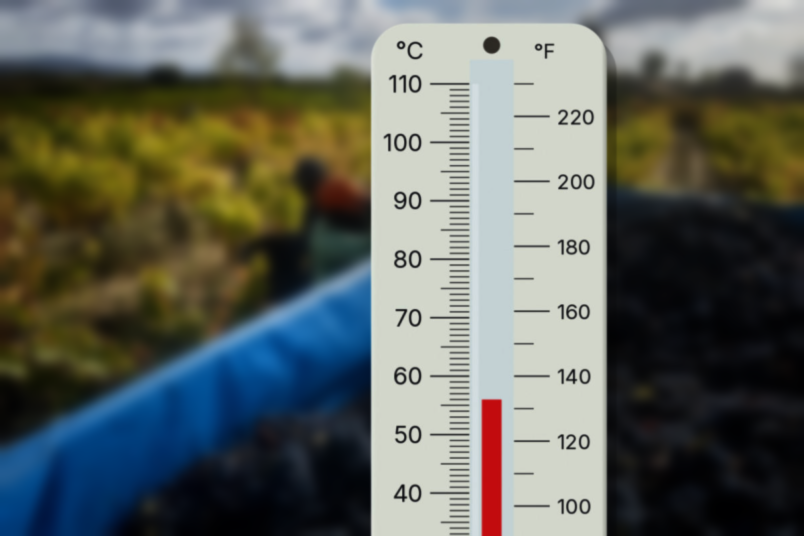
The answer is 56 °C
